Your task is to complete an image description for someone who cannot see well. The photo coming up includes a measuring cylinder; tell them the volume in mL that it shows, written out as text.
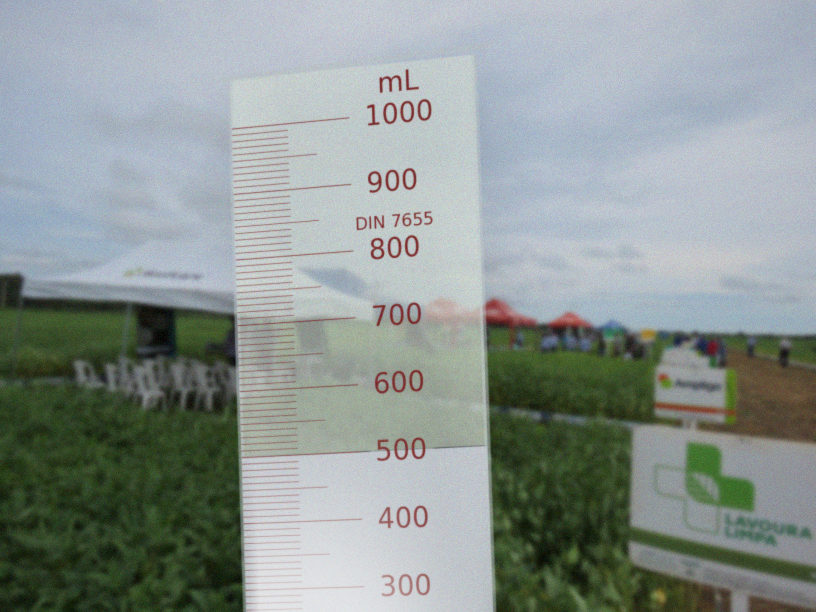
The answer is 500 mL
